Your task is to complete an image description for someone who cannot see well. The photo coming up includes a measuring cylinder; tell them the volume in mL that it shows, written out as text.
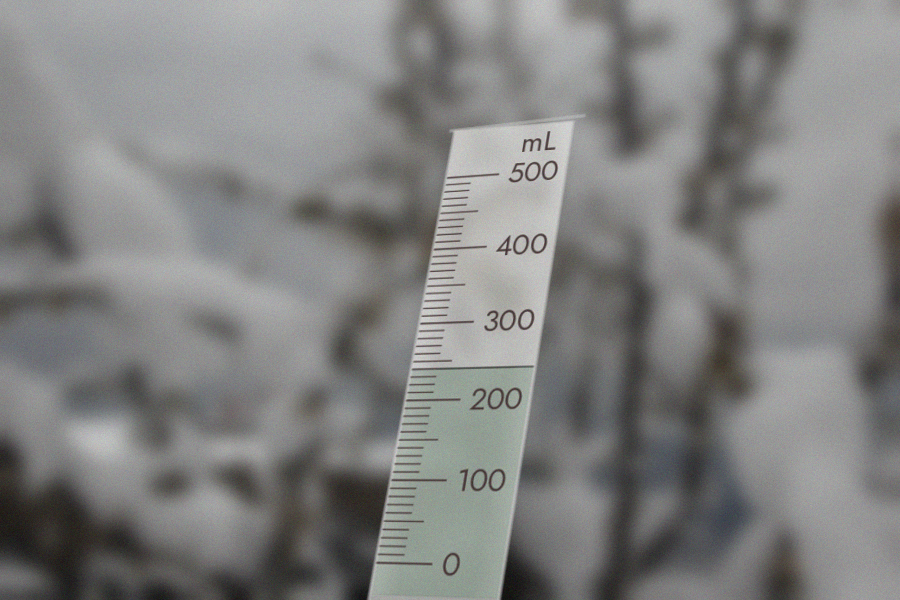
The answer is 240 mL
